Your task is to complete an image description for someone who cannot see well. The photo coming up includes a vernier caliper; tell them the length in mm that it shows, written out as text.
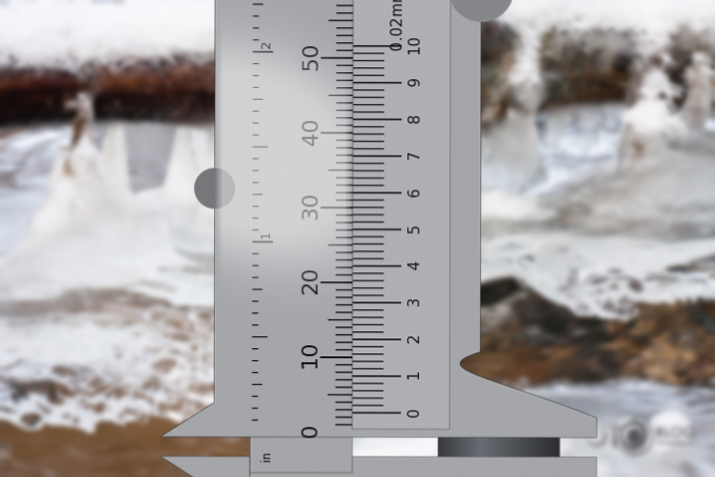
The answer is 2.6 mm
